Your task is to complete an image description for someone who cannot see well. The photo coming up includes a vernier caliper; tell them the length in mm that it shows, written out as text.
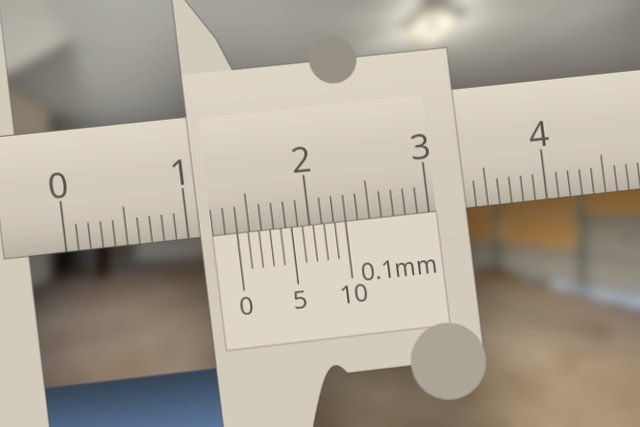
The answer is 14.0 mm
